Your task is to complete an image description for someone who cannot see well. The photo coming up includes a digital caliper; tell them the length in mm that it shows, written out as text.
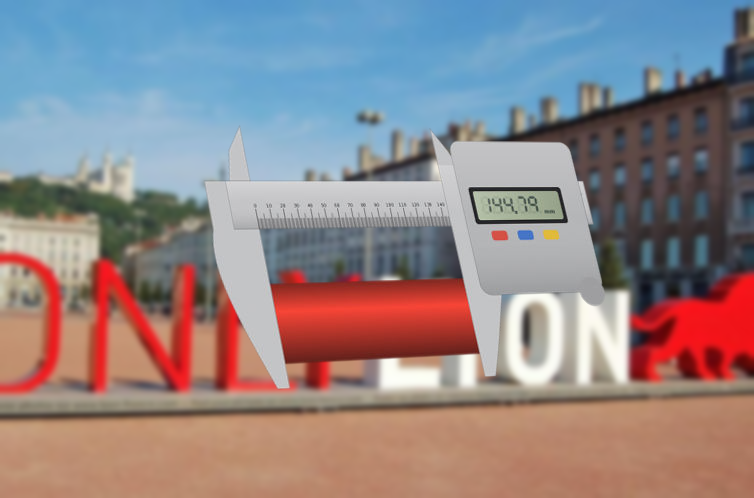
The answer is 144.79 mm
